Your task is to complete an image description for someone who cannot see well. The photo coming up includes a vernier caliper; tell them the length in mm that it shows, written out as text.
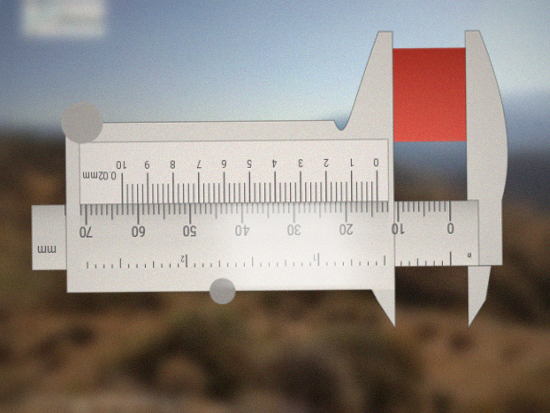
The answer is 14.0 mm
